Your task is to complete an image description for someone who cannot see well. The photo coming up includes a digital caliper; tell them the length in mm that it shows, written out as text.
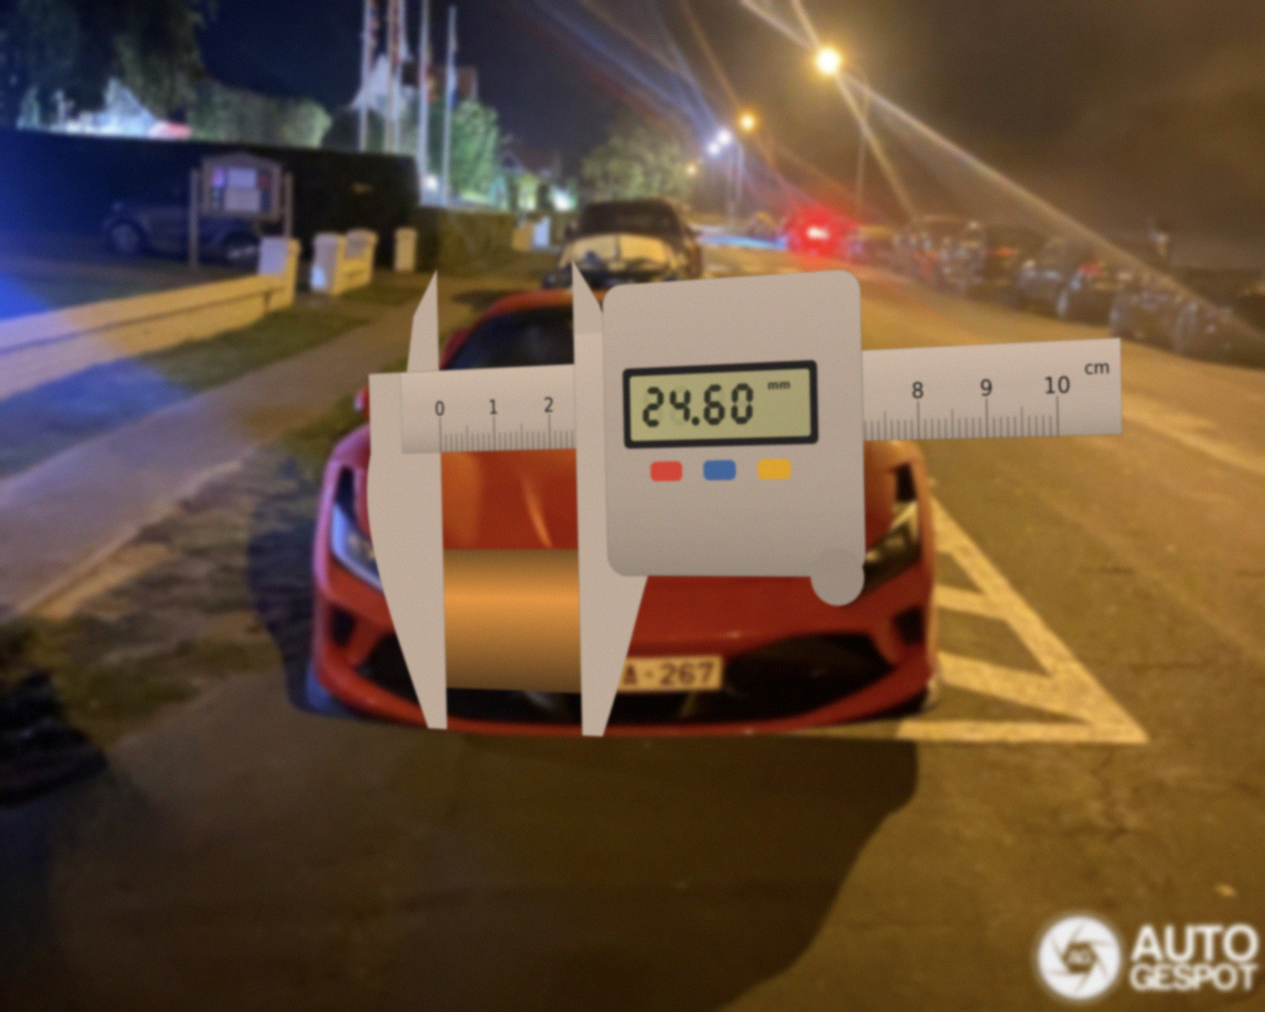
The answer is 24.60 mm
